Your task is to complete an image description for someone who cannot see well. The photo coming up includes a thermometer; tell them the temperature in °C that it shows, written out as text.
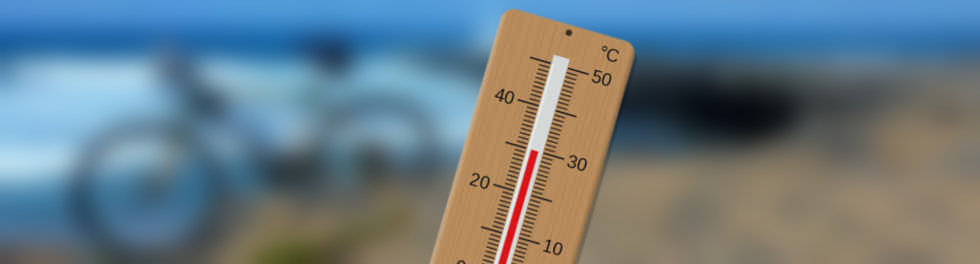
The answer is 30 °C
